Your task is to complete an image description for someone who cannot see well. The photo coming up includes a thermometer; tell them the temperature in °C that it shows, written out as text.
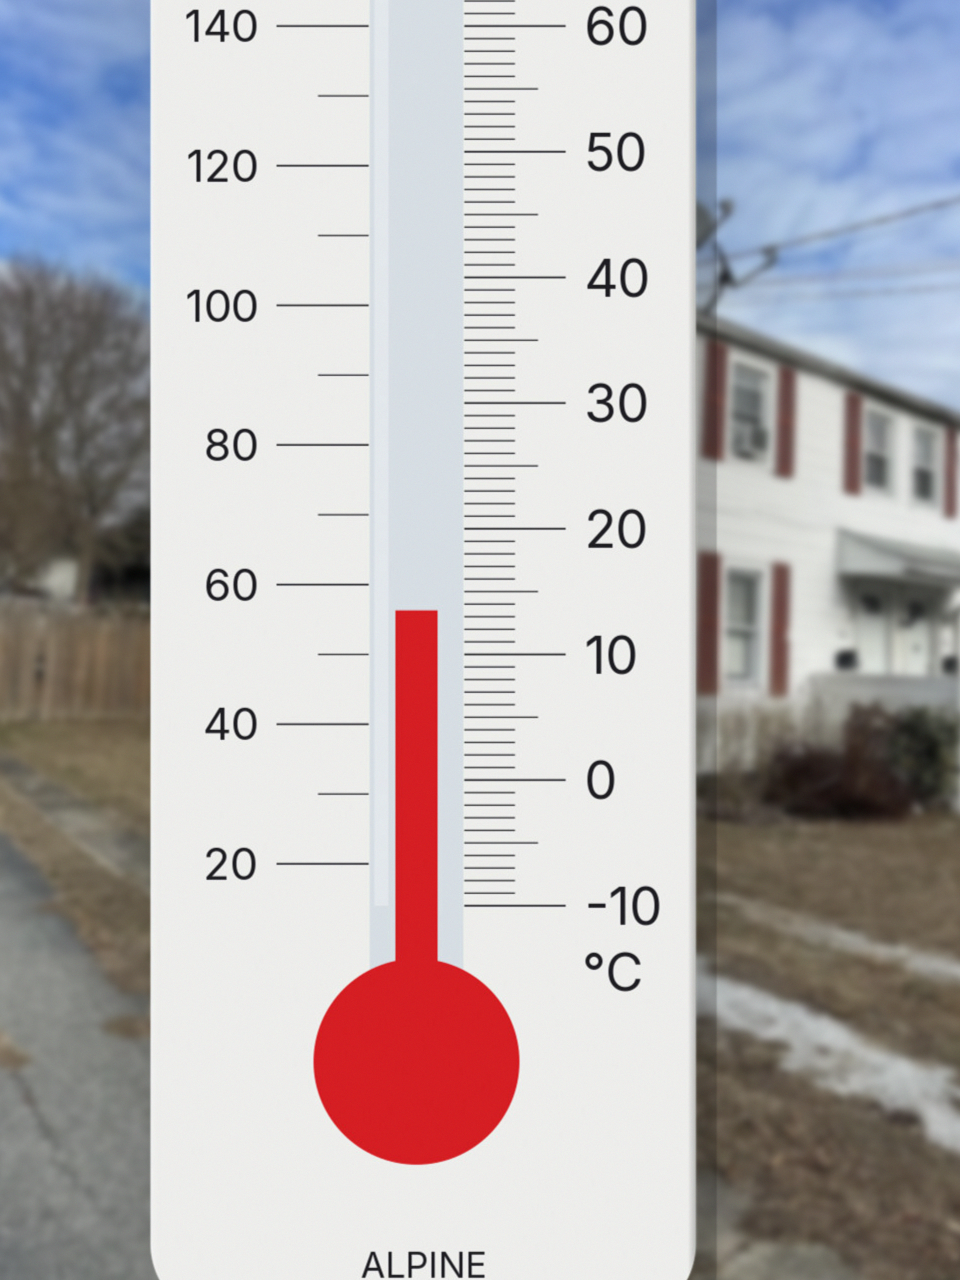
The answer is 13.5 °C
